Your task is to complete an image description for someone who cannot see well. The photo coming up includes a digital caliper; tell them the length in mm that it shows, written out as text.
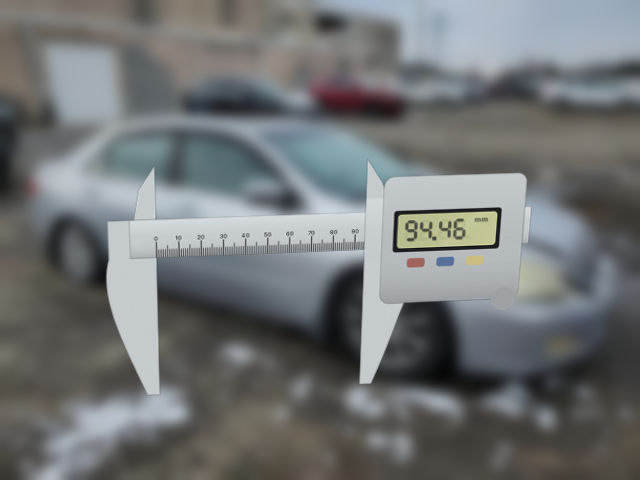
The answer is 94.46 mm
